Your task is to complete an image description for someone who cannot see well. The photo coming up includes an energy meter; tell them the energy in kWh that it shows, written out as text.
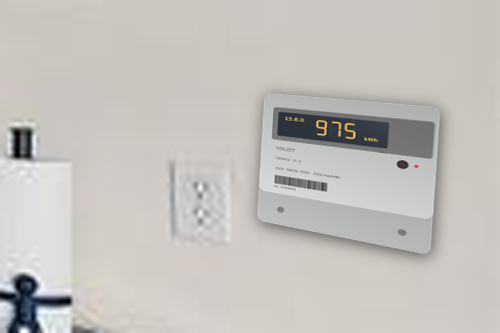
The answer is 975 kWh
